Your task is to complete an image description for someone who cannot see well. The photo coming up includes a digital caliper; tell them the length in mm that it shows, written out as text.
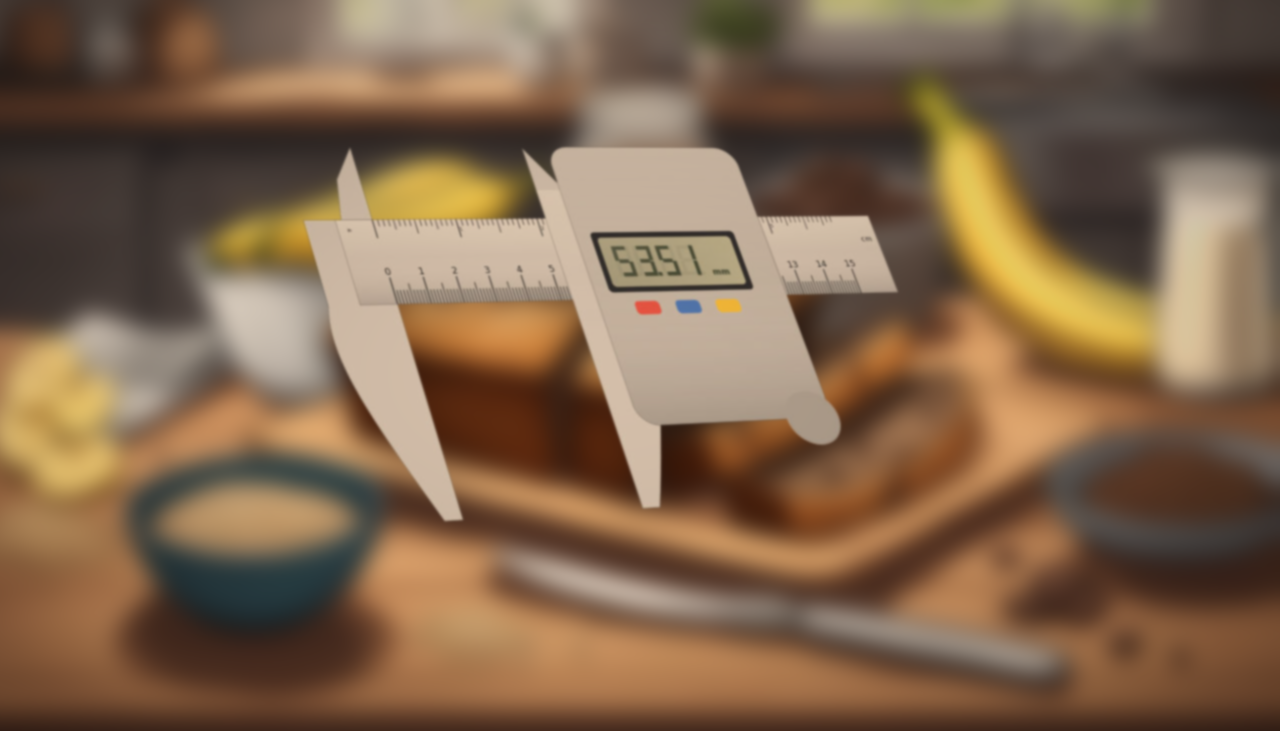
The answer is 53.51 mm
